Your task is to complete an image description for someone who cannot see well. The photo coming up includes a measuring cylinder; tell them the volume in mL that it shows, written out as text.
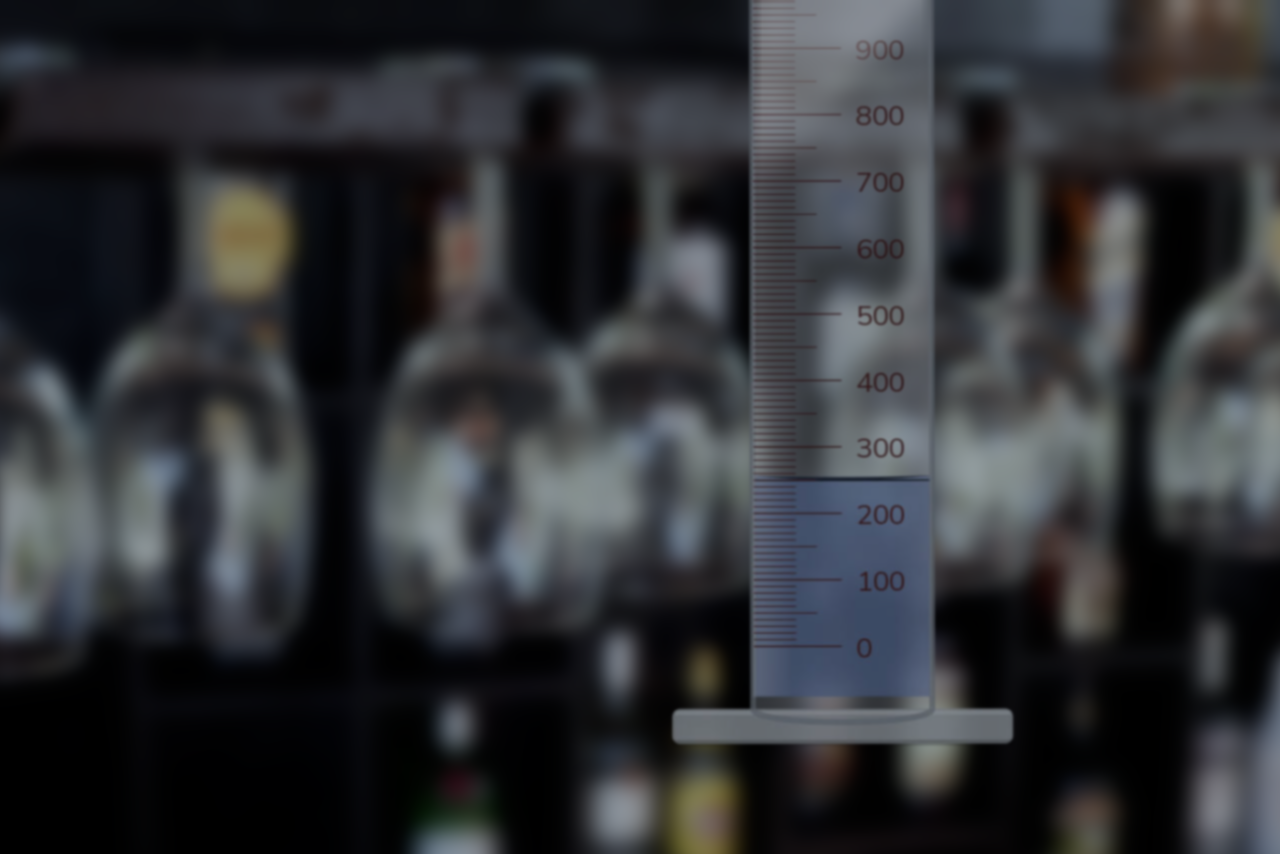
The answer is 250 mL
